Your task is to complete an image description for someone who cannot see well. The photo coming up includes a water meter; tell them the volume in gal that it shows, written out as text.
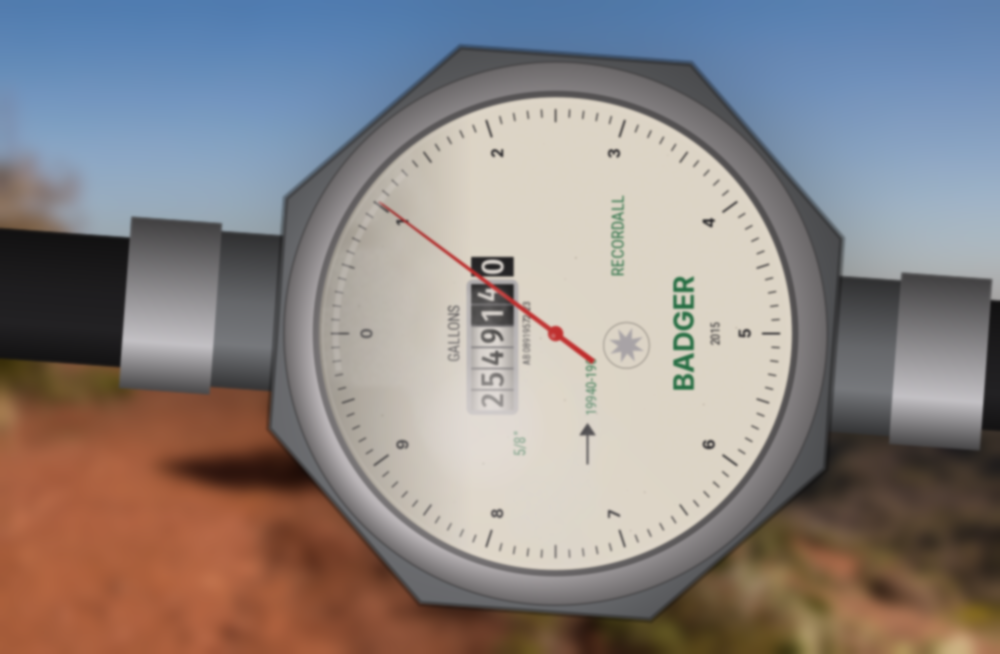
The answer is 2549141.0 gal
